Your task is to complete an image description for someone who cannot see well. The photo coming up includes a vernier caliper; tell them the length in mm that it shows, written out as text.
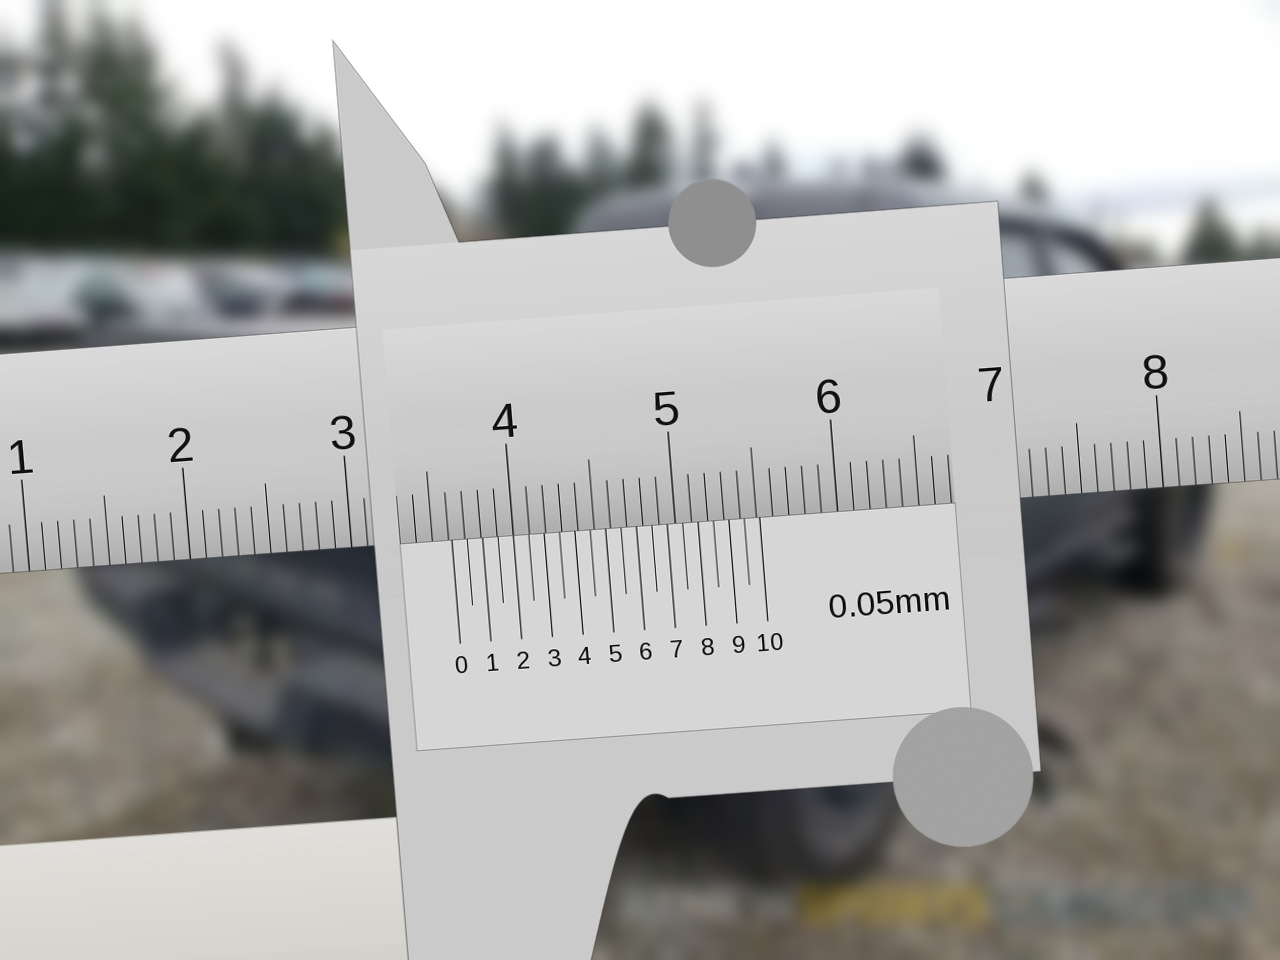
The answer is 36.2 mm
